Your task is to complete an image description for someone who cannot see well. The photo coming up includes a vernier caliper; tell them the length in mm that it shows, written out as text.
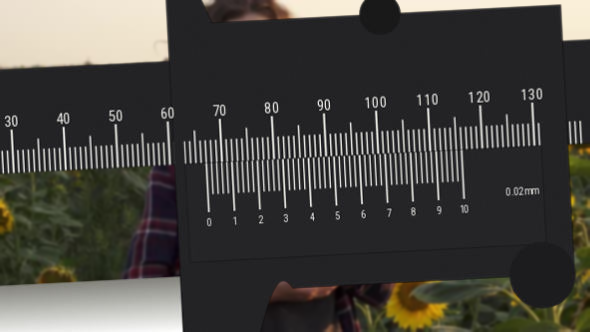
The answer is 67.0 mm
